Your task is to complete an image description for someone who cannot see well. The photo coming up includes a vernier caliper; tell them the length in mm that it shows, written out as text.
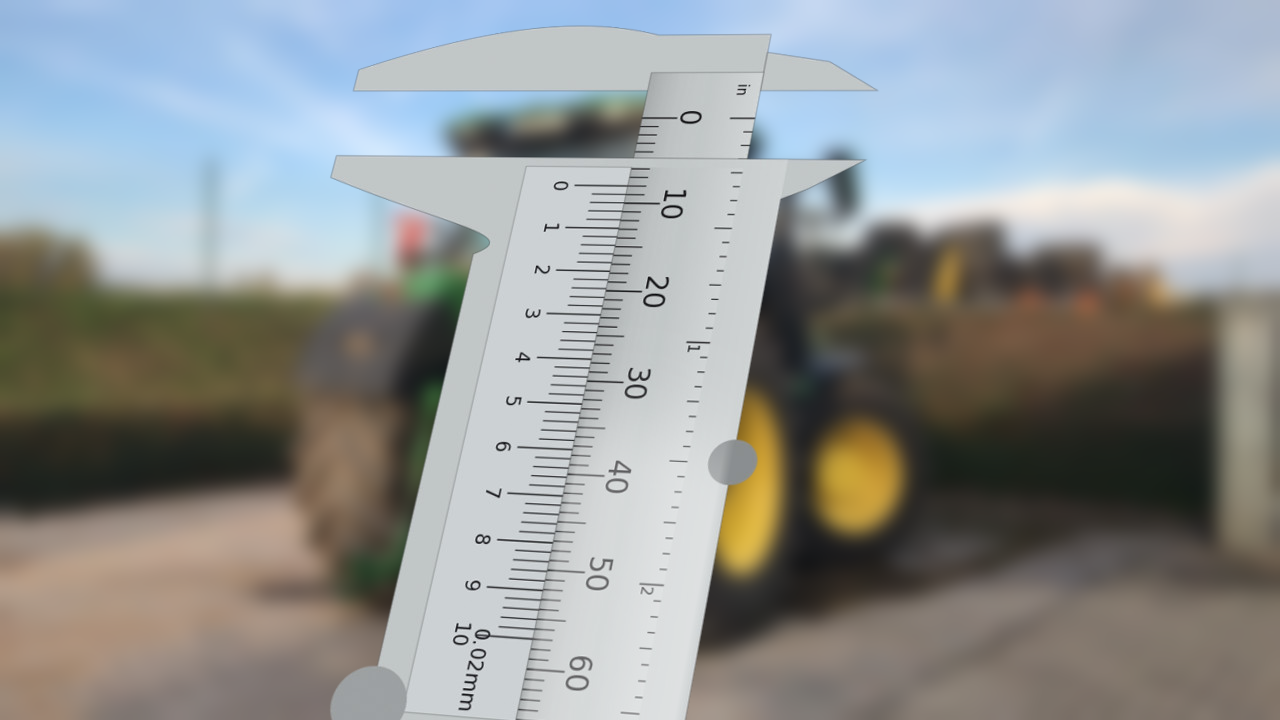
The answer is 8.0 mm
